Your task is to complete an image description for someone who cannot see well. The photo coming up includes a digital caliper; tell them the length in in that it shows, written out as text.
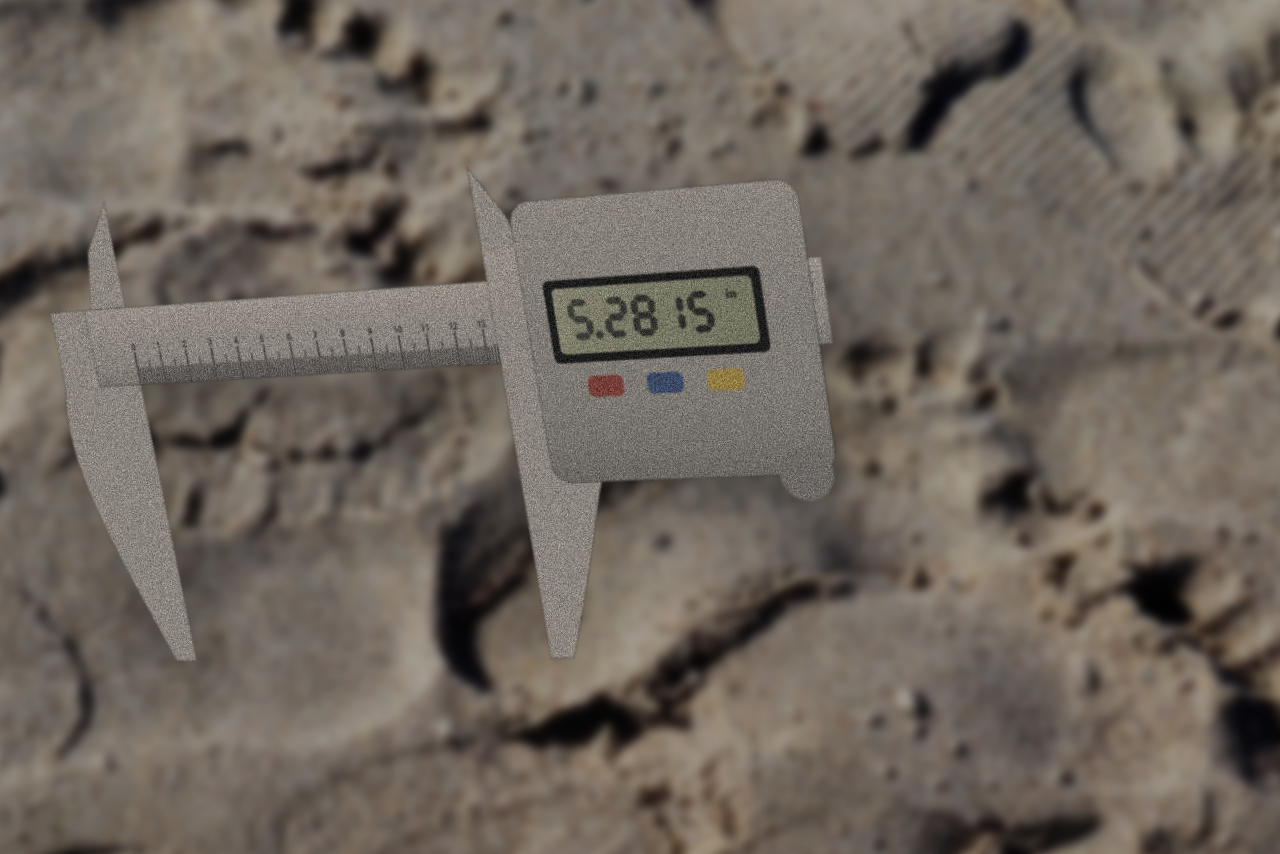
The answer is 5.2815 in
